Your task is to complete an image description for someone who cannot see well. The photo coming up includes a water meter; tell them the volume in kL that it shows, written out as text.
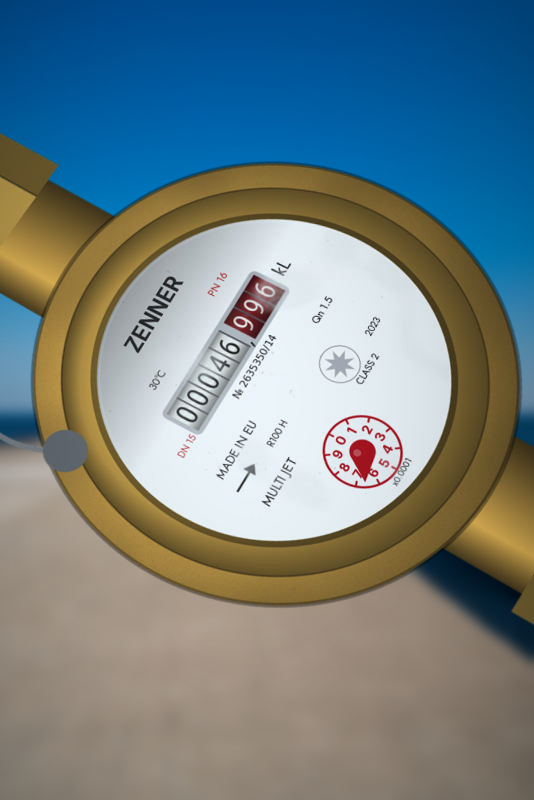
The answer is 46.9966 kL
